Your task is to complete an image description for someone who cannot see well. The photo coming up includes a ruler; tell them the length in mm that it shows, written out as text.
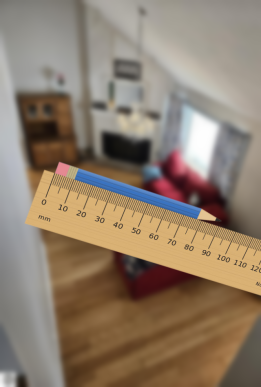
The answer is 90 mm
